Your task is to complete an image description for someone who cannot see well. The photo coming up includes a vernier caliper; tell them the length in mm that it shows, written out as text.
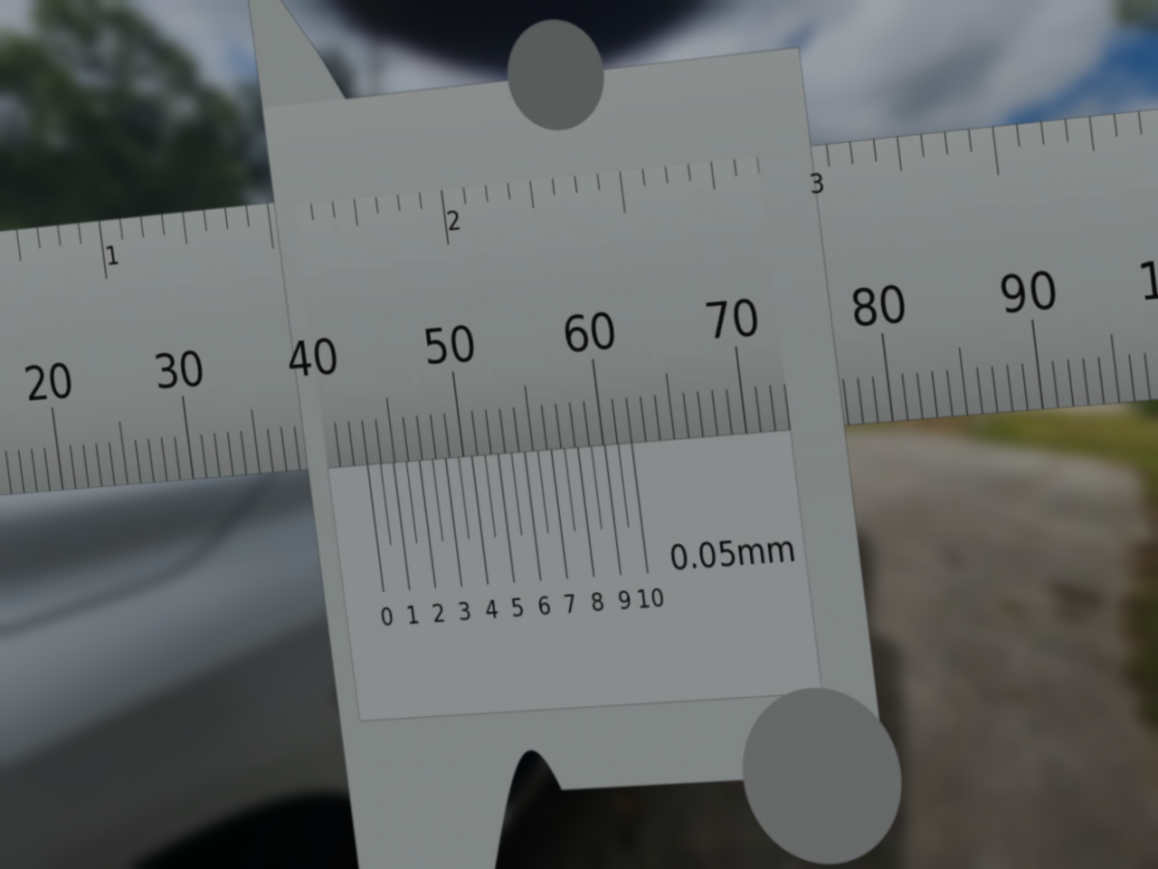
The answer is 43.0 mm
